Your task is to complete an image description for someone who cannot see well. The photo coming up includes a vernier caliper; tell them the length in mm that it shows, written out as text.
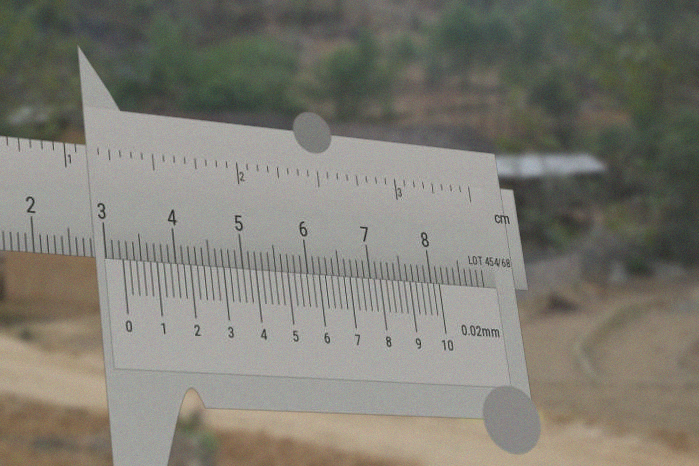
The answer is 32.4 mm
